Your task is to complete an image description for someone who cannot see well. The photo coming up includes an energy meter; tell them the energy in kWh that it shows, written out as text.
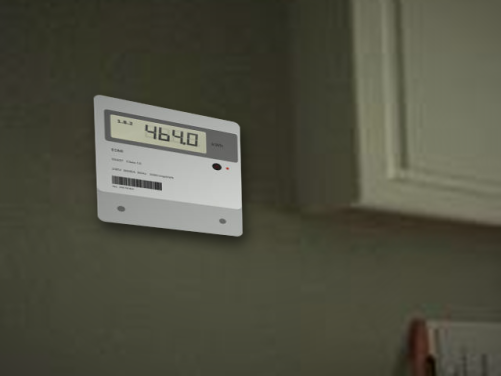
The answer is 464.0 kWh
